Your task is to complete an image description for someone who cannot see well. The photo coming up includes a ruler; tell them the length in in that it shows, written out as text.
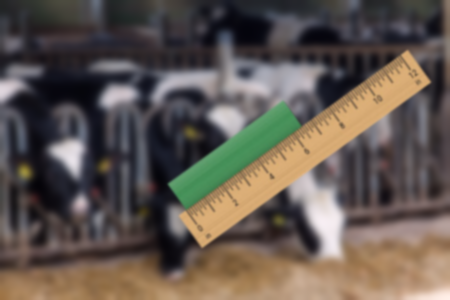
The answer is 6.5 in
